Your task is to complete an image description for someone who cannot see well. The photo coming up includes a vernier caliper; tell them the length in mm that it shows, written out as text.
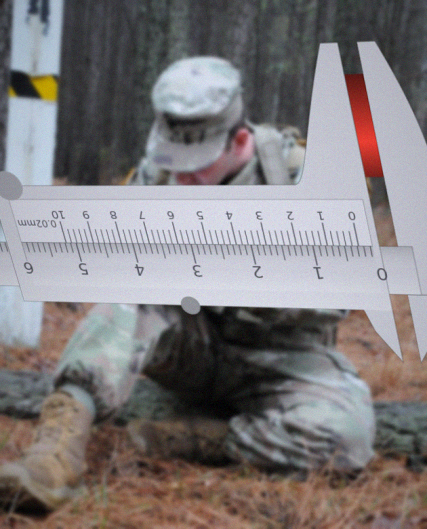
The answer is 2.8 mm
